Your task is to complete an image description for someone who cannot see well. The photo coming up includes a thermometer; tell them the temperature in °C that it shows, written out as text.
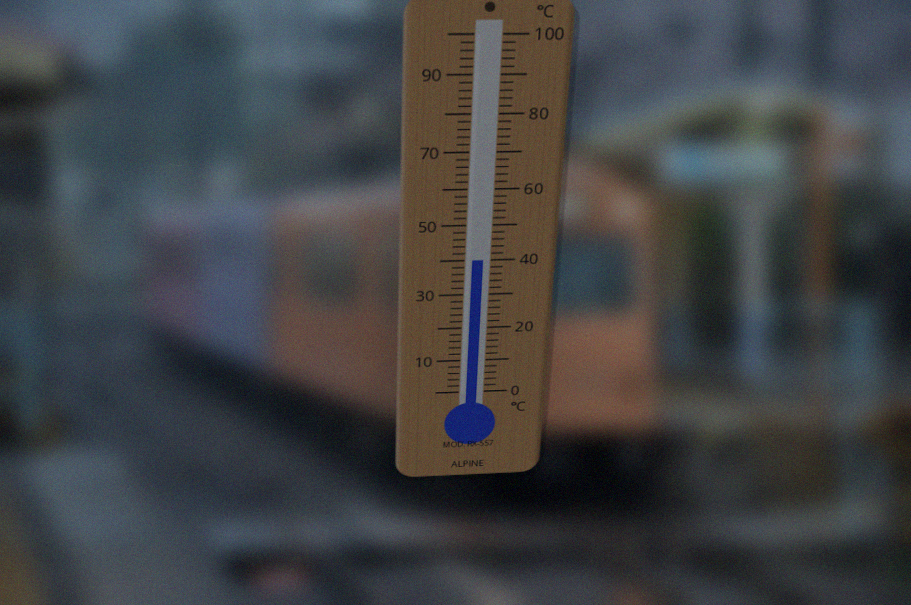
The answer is 40 °C
